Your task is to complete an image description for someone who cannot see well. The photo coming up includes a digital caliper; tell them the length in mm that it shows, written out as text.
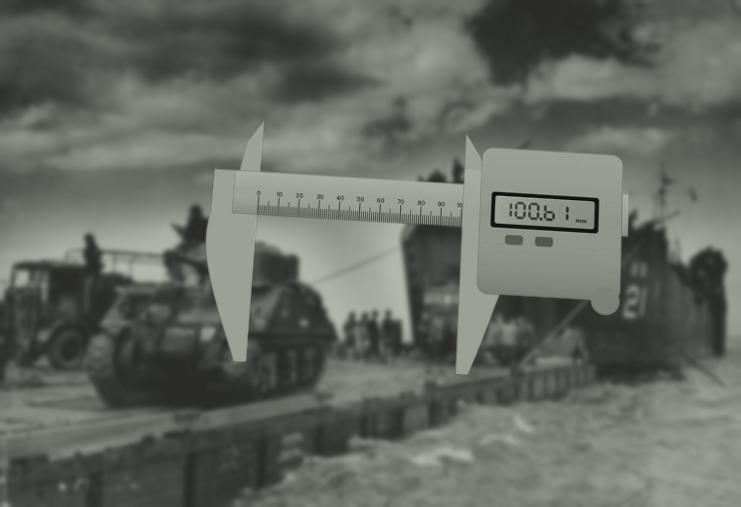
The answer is 100.61 mm
